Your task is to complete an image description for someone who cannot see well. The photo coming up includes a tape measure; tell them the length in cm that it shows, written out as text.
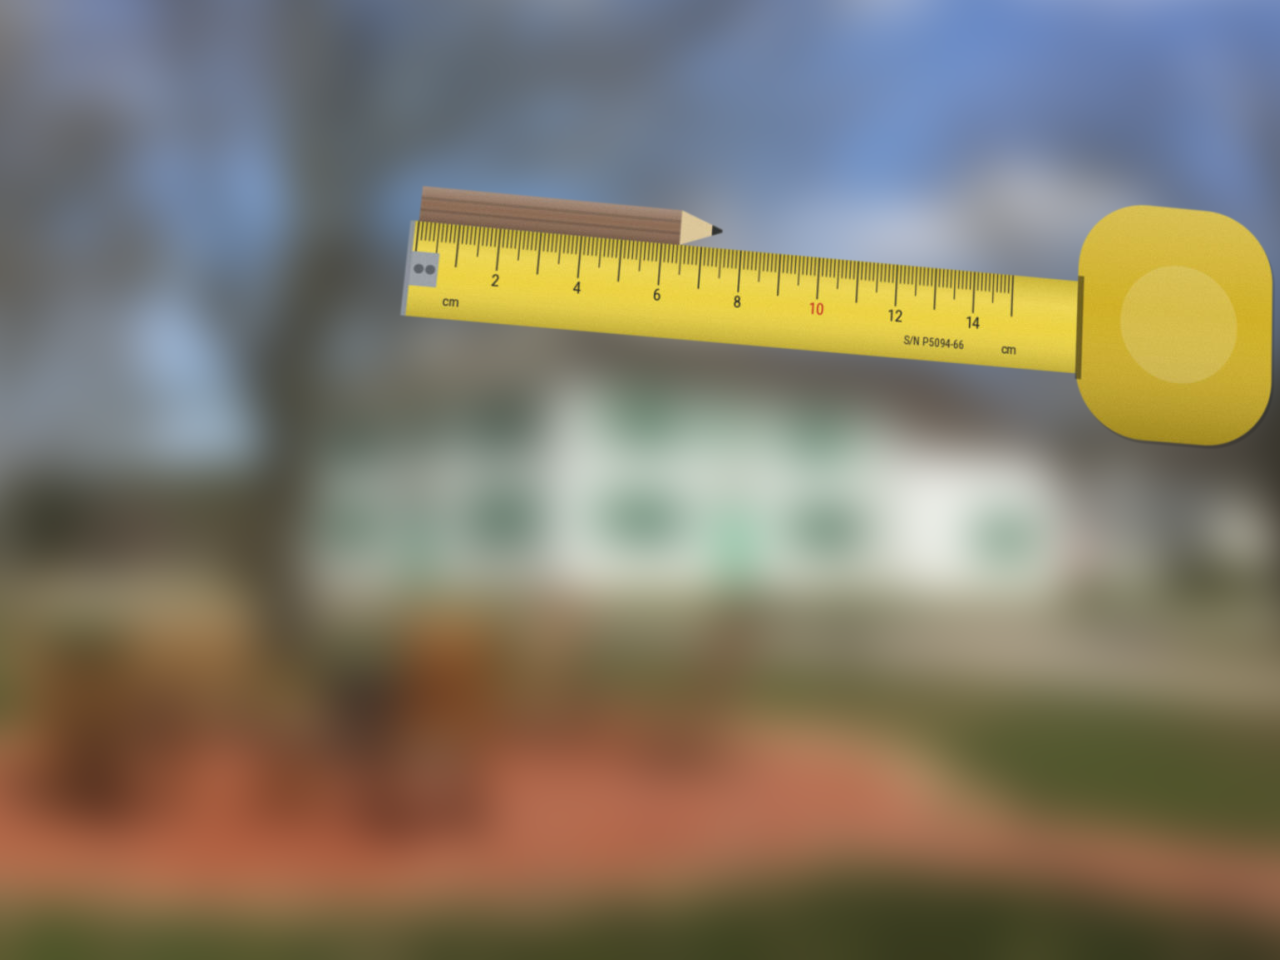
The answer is 7.5 cm
